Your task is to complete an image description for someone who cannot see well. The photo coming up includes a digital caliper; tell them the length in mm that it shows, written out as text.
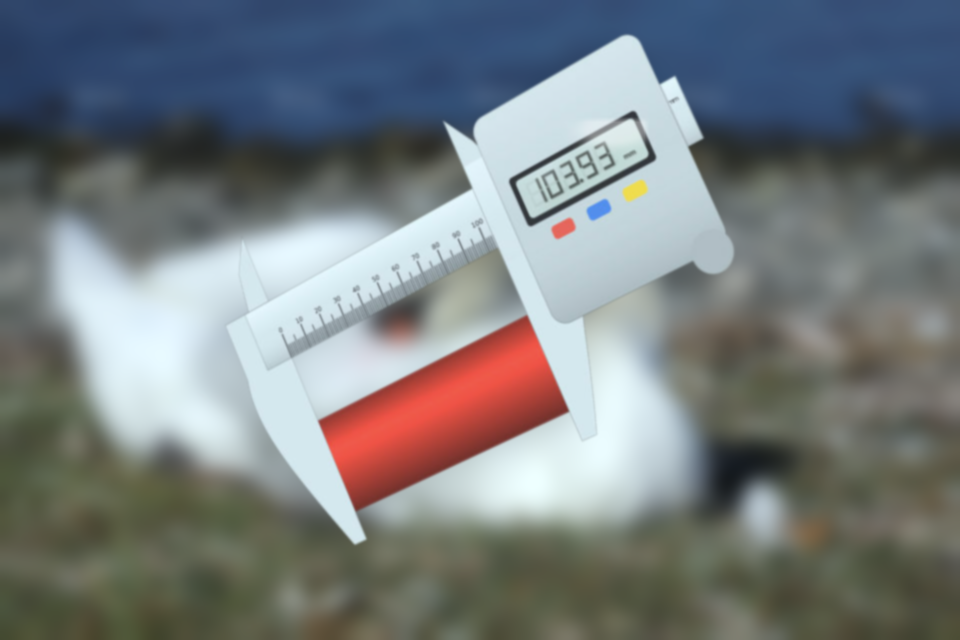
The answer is 103.93 mm
